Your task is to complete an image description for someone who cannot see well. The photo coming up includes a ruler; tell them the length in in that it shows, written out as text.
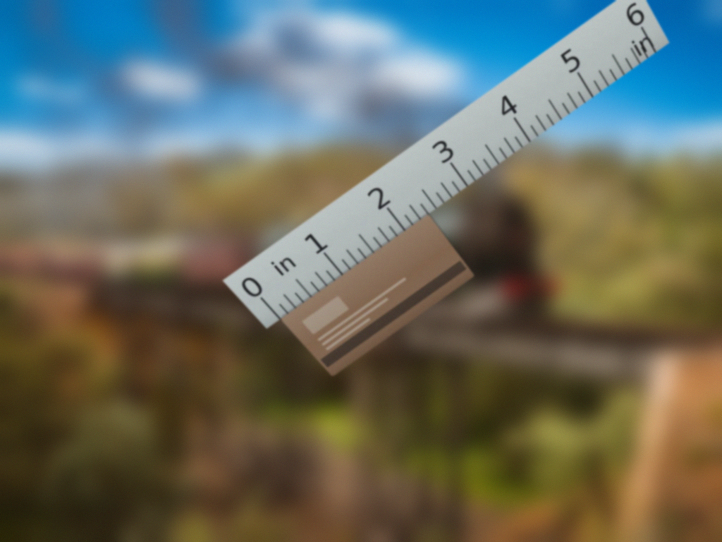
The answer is 2.375 in
